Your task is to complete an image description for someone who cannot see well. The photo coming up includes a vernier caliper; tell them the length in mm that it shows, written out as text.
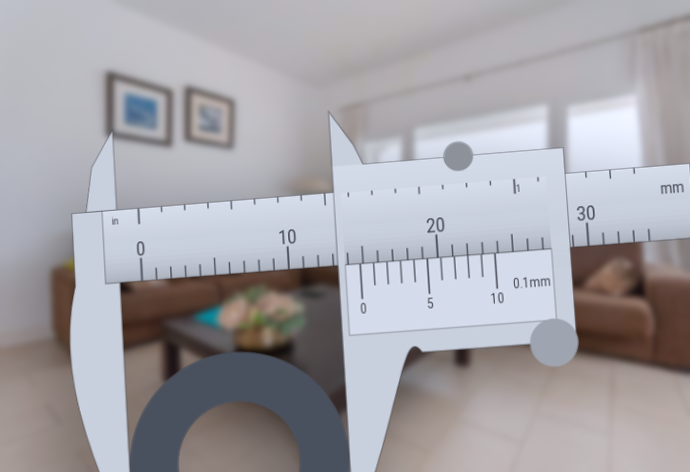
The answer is 14.8 mm
